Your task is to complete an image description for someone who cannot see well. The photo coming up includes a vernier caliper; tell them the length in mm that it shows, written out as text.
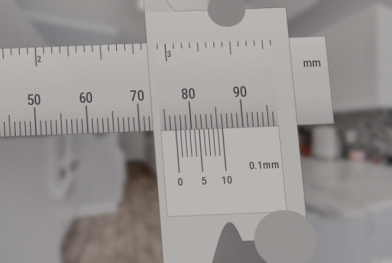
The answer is 77.0 mm
